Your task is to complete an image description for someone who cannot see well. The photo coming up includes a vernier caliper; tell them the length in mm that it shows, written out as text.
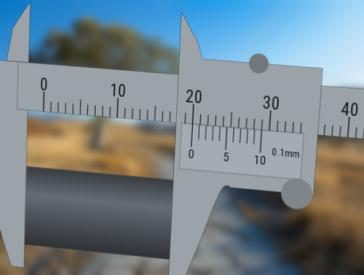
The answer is 20.0 mm
